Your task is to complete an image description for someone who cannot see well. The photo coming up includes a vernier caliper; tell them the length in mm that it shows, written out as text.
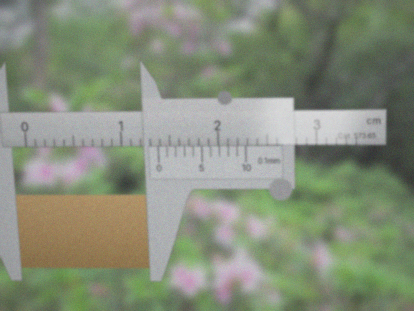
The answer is 13.8 mm
